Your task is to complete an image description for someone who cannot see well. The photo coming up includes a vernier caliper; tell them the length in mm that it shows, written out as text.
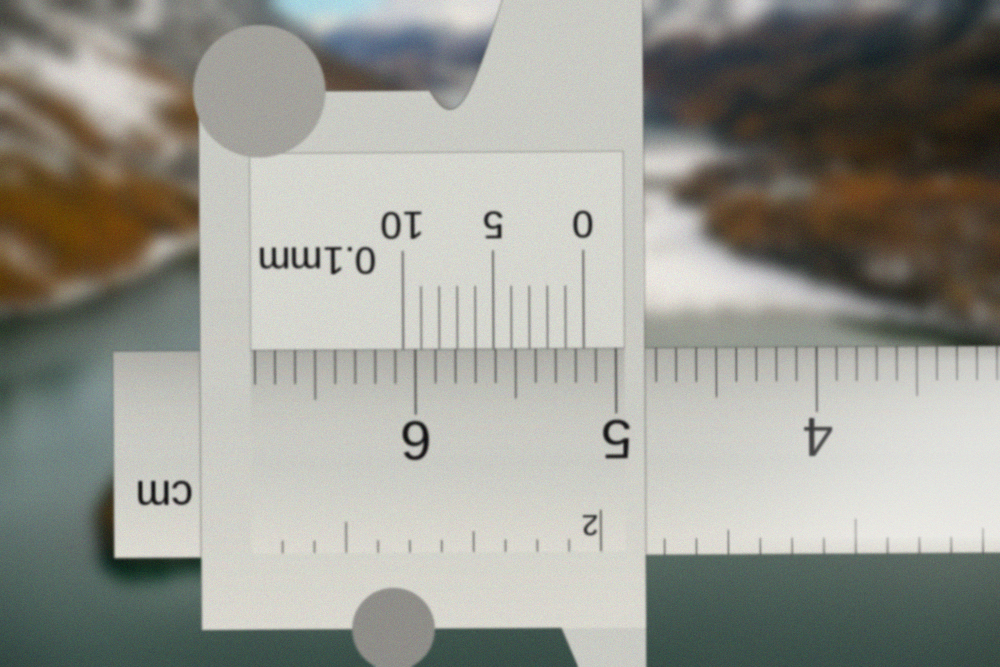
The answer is 51.6 mm
